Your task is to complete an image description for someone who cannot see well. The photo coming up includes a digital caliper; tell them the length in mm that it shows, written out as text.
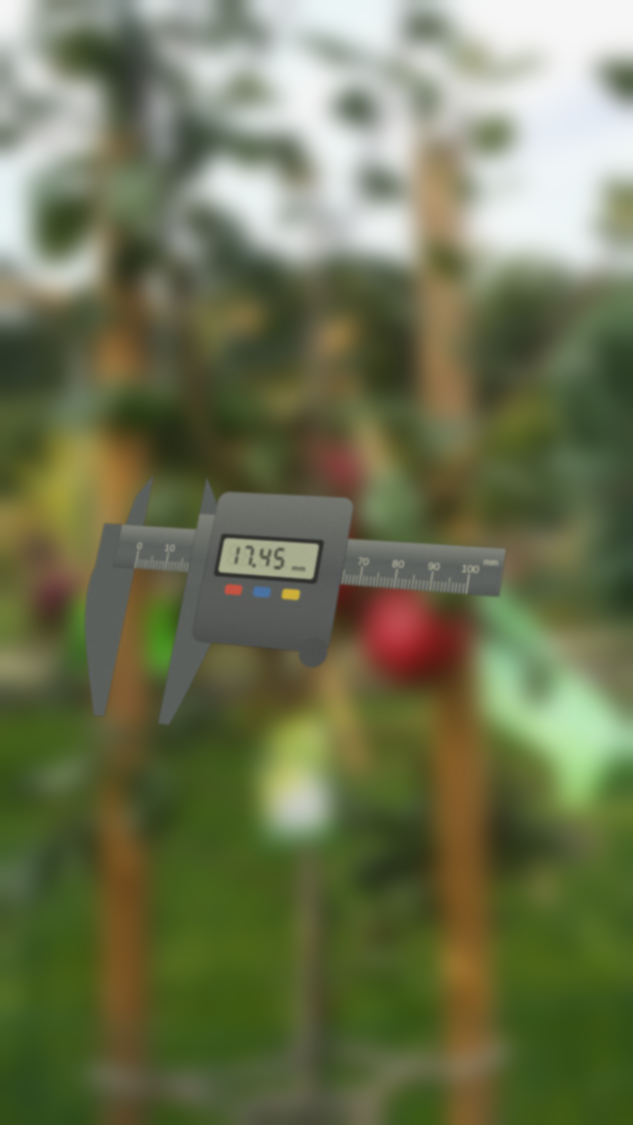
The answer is 17.45 mm
